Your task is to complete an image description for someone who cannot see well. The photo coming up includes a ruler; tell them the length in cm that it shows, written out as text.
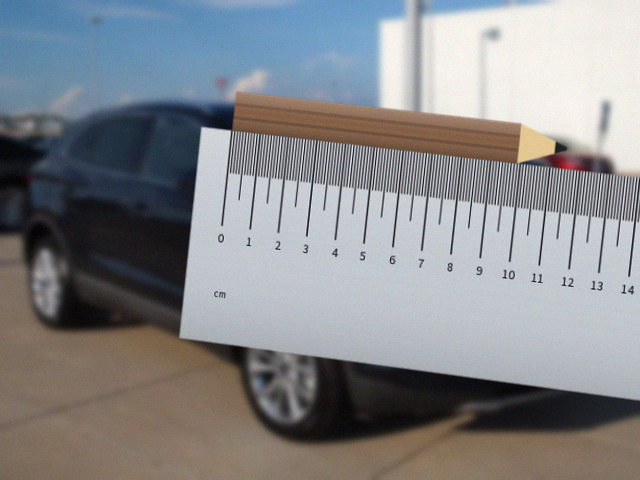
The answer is 11.5 cm
